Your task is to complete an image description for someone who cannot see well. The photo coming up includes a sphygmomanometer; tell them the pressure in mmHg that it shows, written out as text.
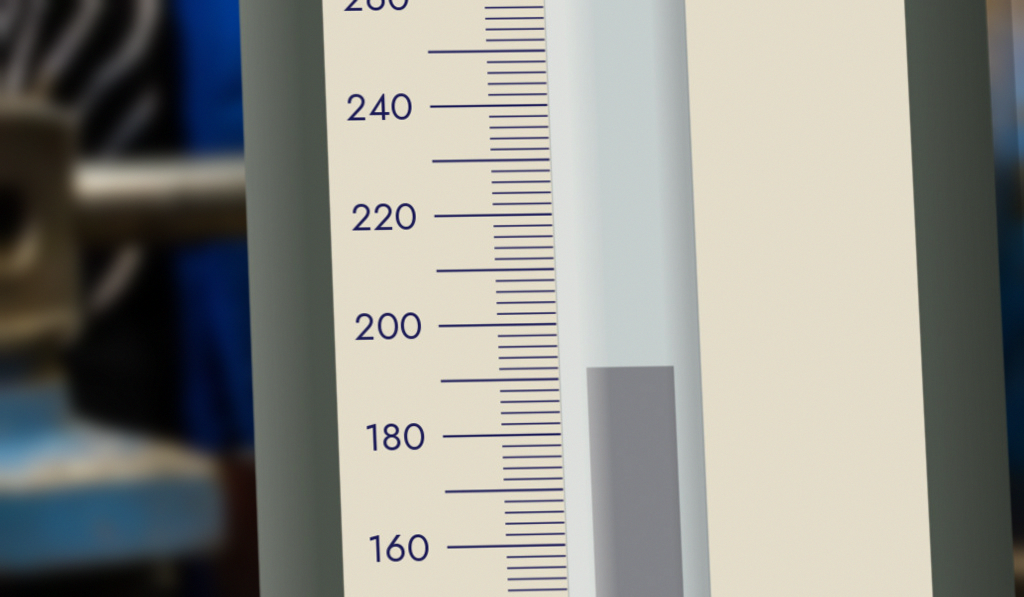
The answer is 192 mmHg
